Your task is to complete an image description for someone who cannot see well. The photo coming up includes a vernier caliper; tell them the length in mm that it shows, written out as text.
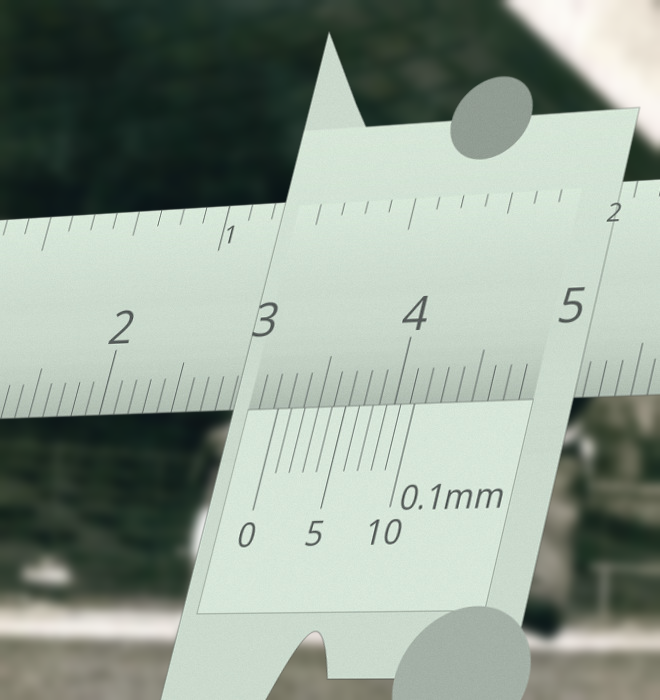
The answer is 32.3 mm
